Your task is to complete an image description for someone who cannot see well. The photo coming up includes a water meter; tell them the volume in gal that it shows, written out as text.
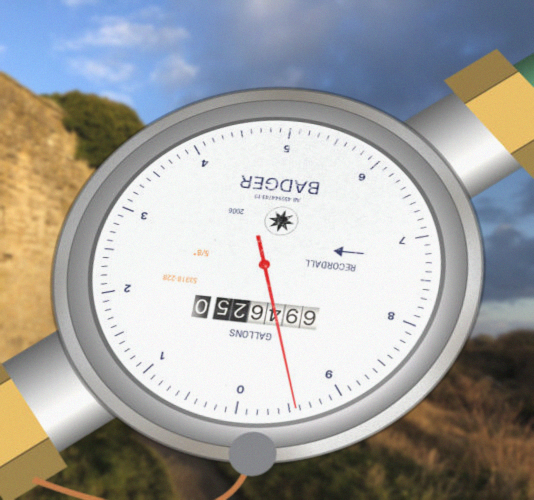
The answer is 6946249.4 gal
